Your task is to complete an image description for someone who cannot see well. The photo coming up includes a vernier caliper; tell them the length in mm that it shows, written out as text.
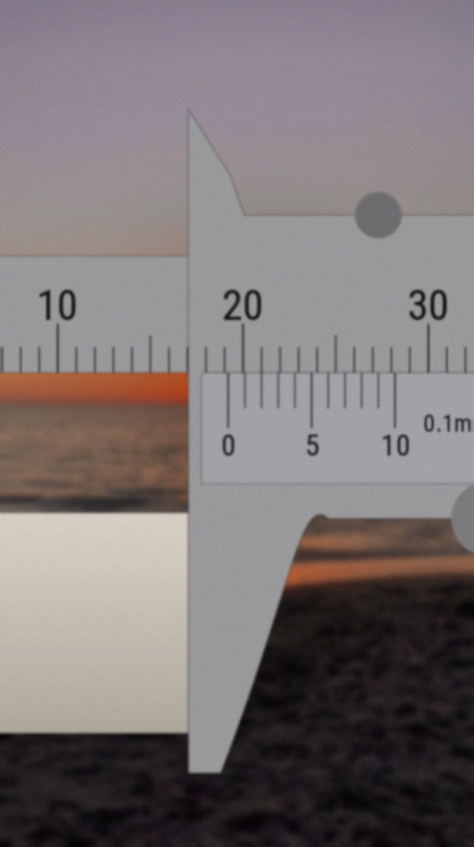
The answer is 19.2 mm
